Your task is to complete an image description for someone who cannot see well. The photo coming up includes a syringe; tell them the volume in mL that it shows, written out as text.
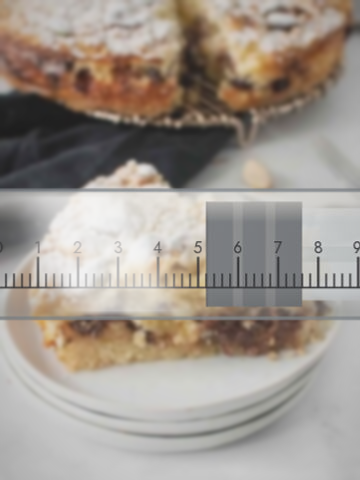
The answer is 5.2 mL
